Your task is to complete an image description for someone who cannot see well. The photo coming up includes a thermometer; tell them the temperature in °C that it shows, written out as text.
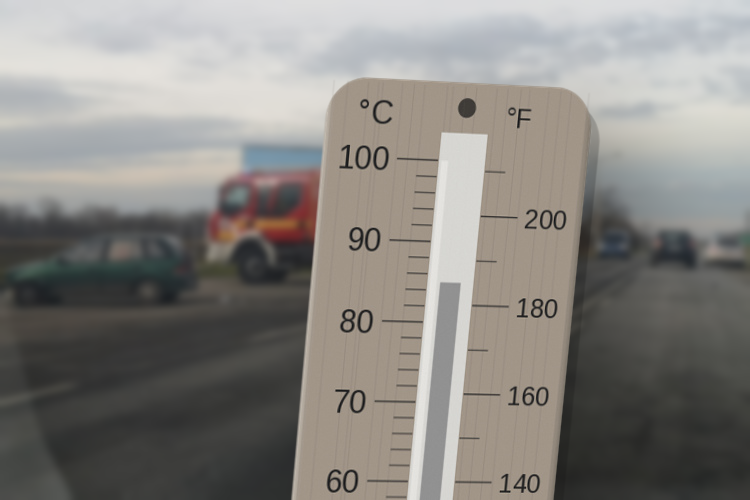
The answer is 85 °C
